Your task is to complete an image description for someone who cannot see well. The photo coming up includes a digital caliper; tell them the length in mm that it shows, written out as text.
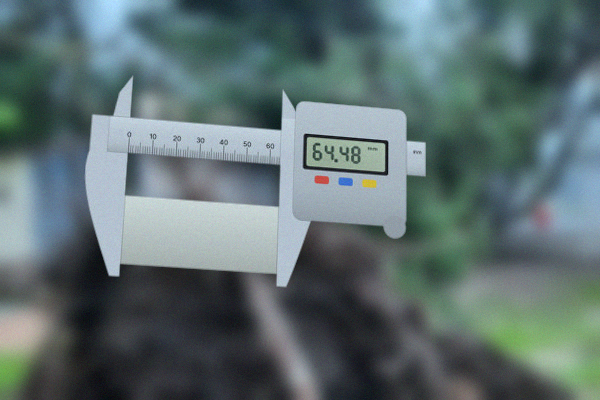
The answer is 64.48 mm
